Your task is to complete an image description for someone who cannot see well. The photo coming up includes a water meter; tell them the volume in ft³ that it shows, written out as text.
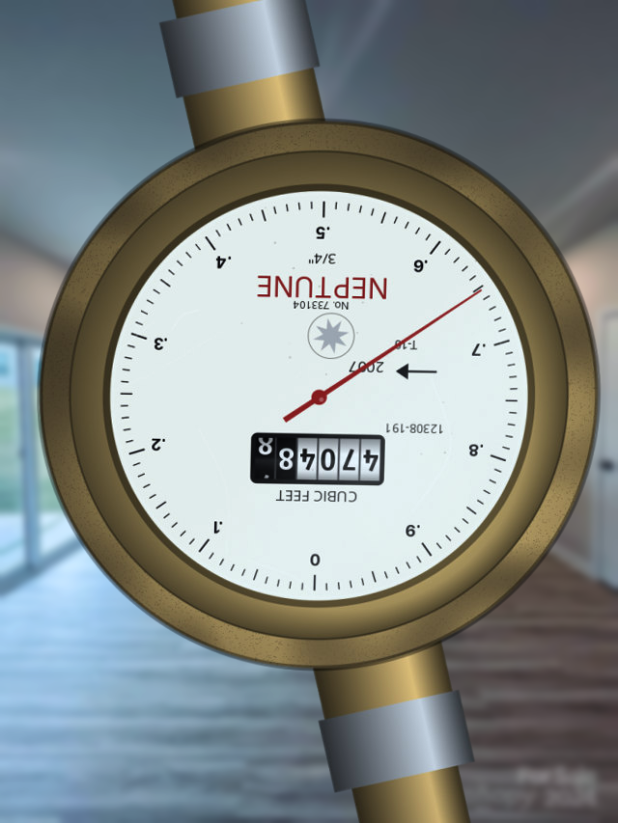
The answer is 470487.65 ft³
